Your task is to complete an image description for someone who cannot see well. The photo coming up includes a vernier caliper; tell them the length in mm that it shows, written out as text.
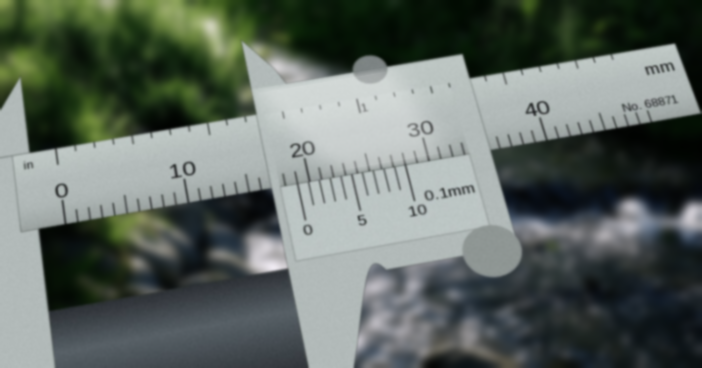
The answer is 19.0 mm
